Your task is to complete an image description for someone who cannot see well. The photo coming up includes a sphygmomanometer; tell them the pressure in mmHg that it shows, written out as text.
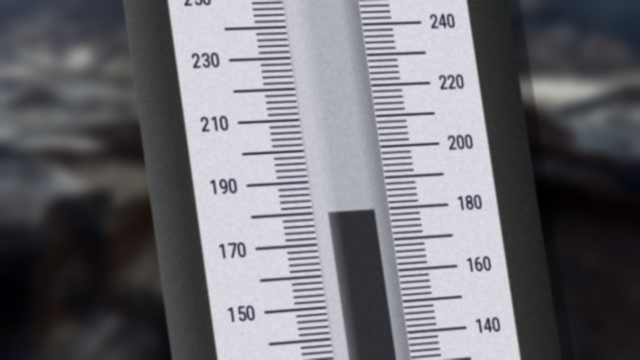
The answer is 180 mmHg
